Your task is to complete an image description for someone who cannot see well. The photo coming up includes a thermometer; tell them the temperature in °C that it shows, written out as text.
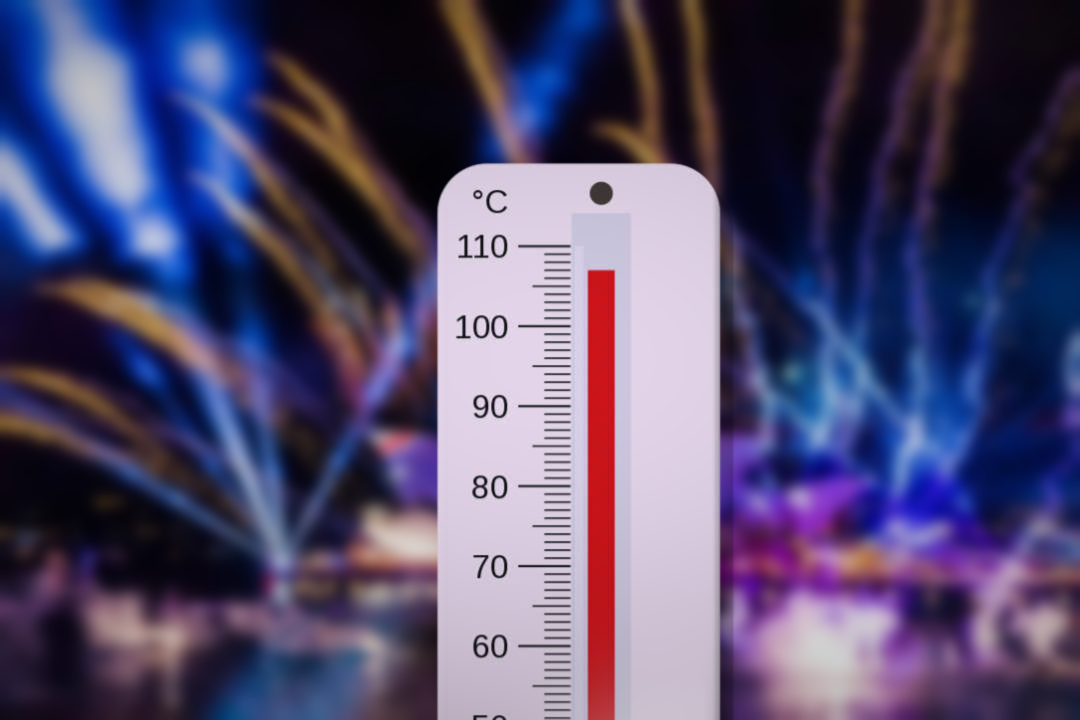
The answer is 107 °C
